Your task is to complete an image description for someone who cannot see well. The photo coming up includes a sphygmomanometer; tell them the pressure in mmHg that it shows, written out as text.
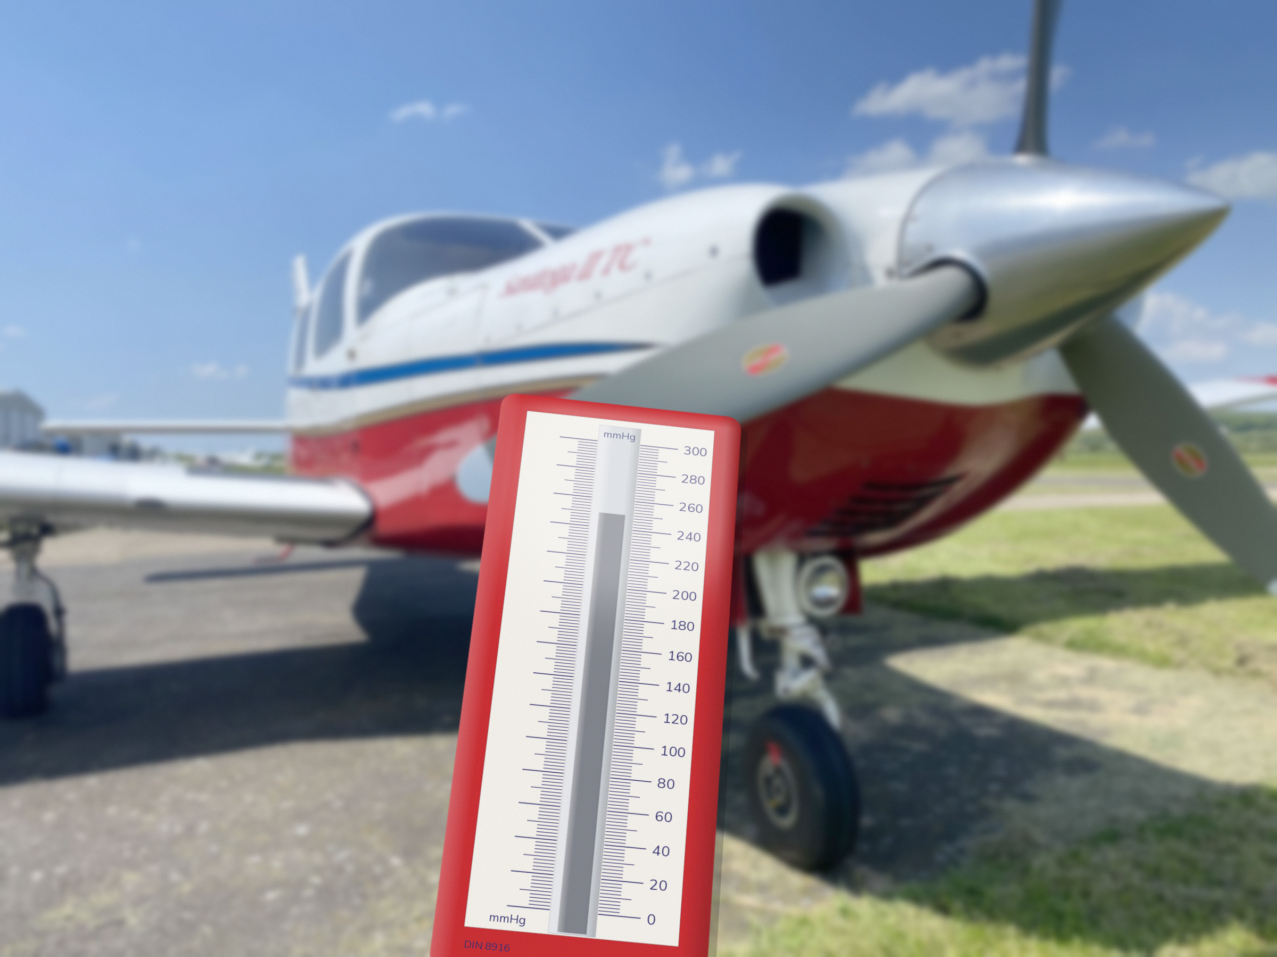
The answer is 250 mmHg
